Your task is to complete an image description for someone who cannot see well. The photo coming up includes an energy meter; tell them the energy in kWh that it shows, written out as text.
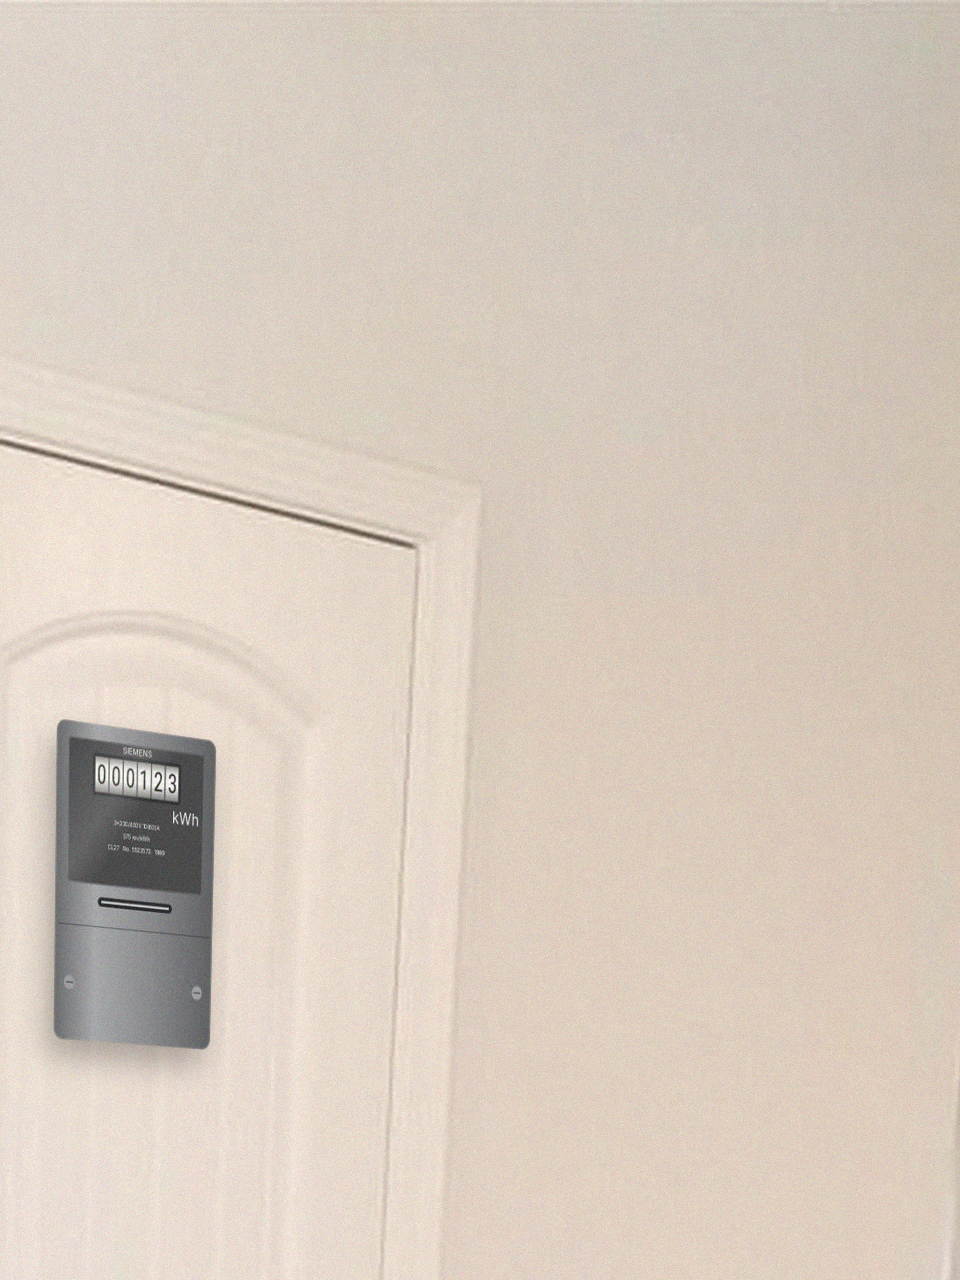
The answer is 123 kWh
